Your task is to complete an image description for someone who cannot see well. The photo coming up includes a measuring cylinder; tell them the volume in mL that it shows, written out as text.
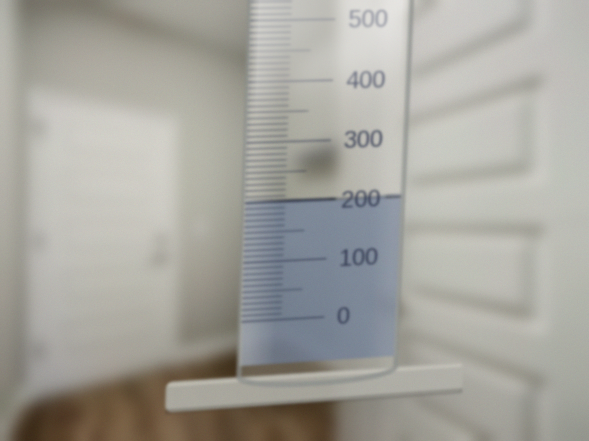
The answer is 200 mL
